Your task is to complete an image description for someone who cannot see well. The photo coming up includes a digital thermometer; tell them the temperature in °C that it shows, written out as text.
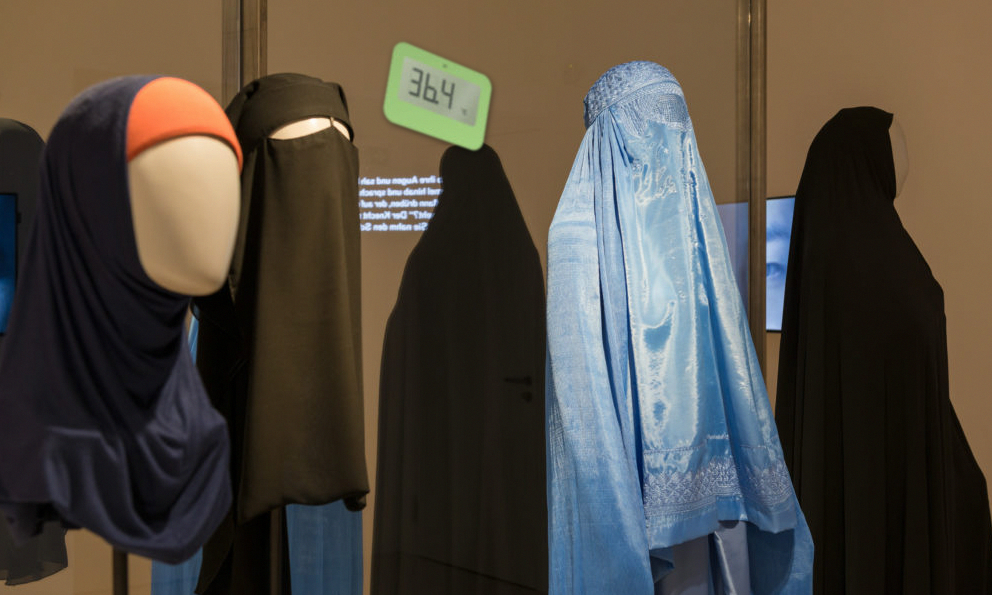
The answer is 36.4 °C
